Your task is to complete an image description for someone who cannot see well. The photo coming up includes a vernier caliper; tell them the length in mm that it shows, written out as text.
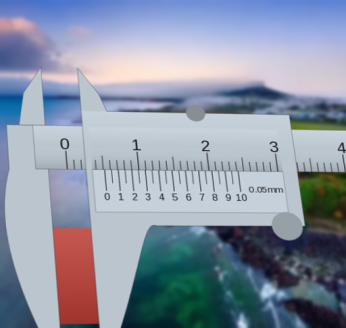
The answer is 5.2 mm
